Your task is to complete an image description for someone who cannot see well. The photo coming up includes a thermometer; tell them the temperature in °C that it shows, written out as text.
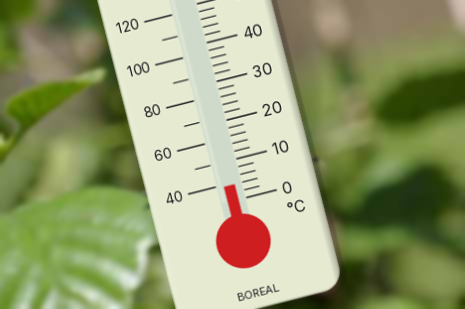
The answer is 4 °C
